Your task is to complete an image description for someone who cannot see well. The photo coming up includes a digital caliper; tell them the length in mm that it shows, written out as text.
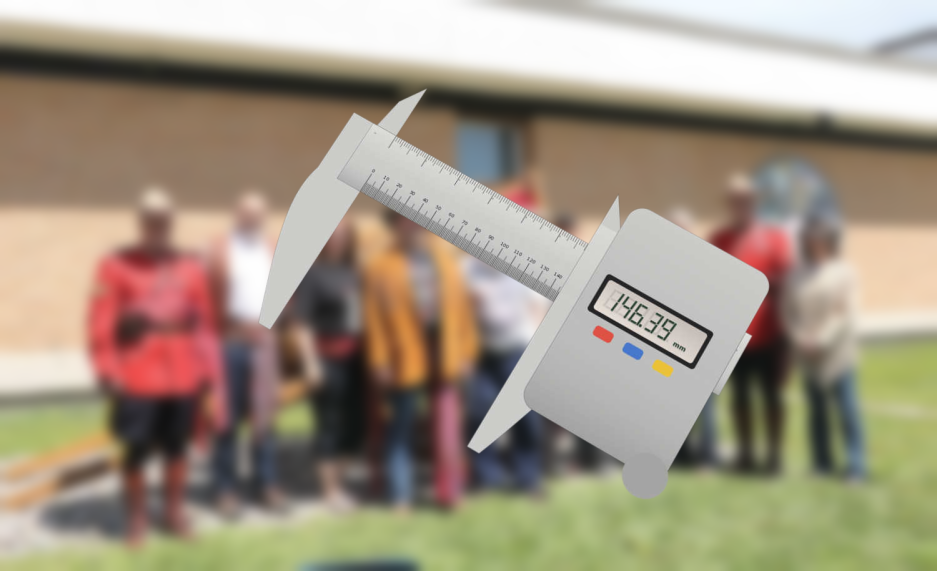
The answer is 146.39 mm
